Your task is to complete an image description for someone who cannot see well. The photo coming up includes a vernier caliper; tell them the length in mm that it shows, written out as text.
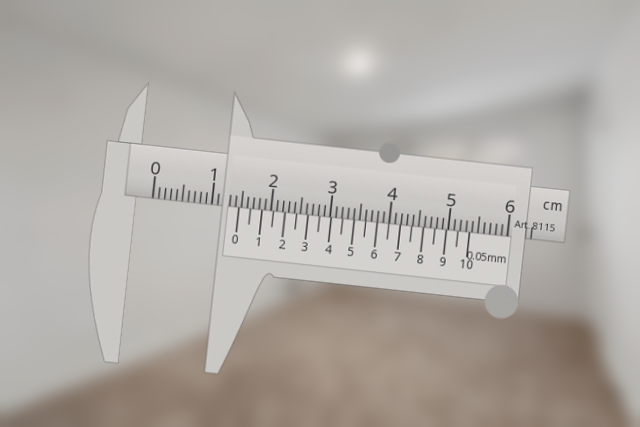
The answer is 14.6 mm
